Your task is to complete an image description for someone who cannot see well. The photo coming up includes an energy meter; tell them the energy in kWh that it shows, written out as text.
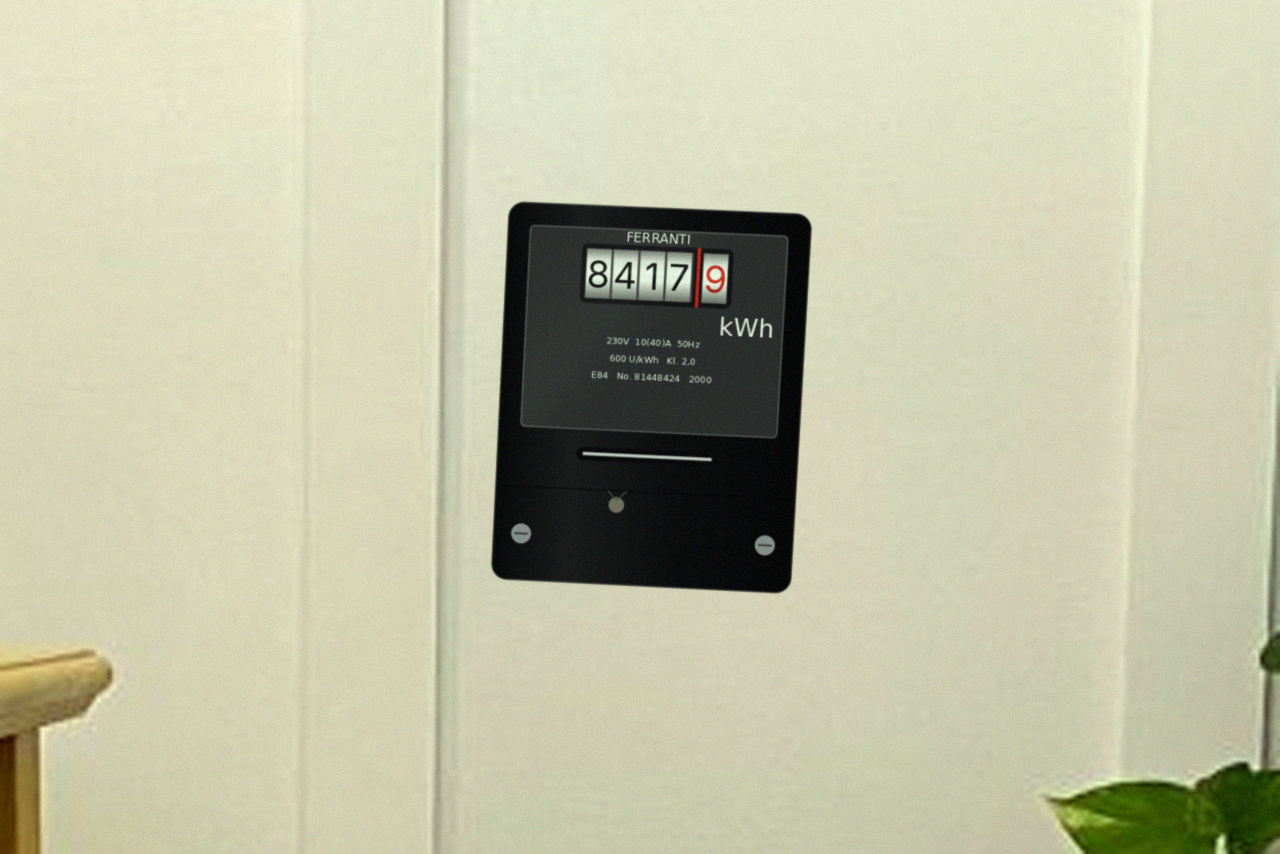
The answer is 8417.9 kWh
